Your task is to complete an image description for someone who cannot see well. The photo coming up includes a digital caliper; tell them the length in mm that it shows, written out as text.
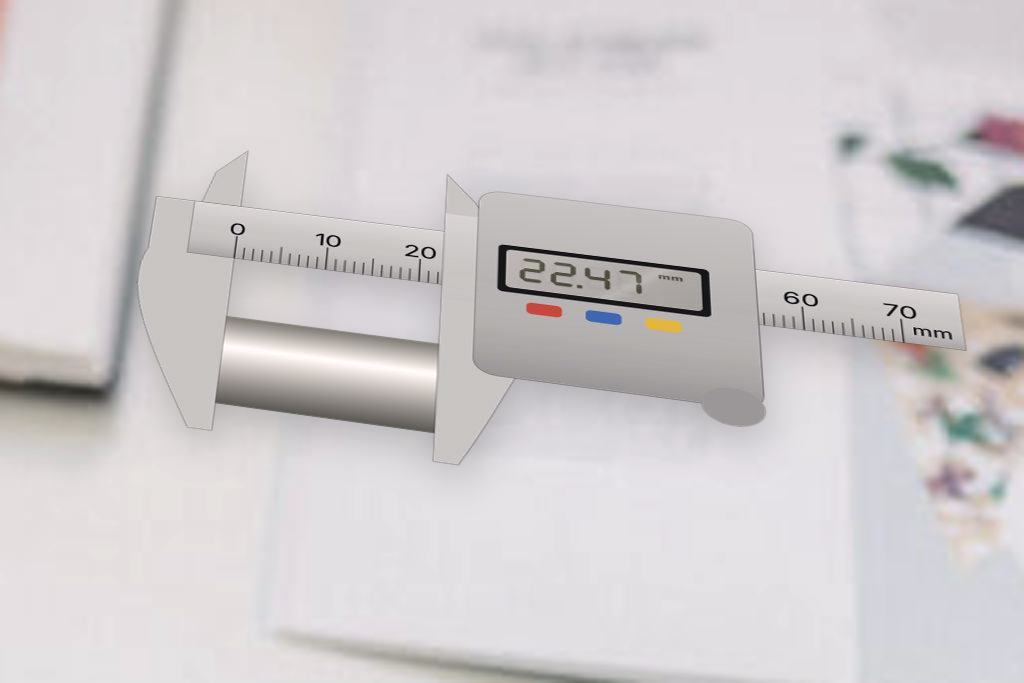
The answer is 22.47 mm
